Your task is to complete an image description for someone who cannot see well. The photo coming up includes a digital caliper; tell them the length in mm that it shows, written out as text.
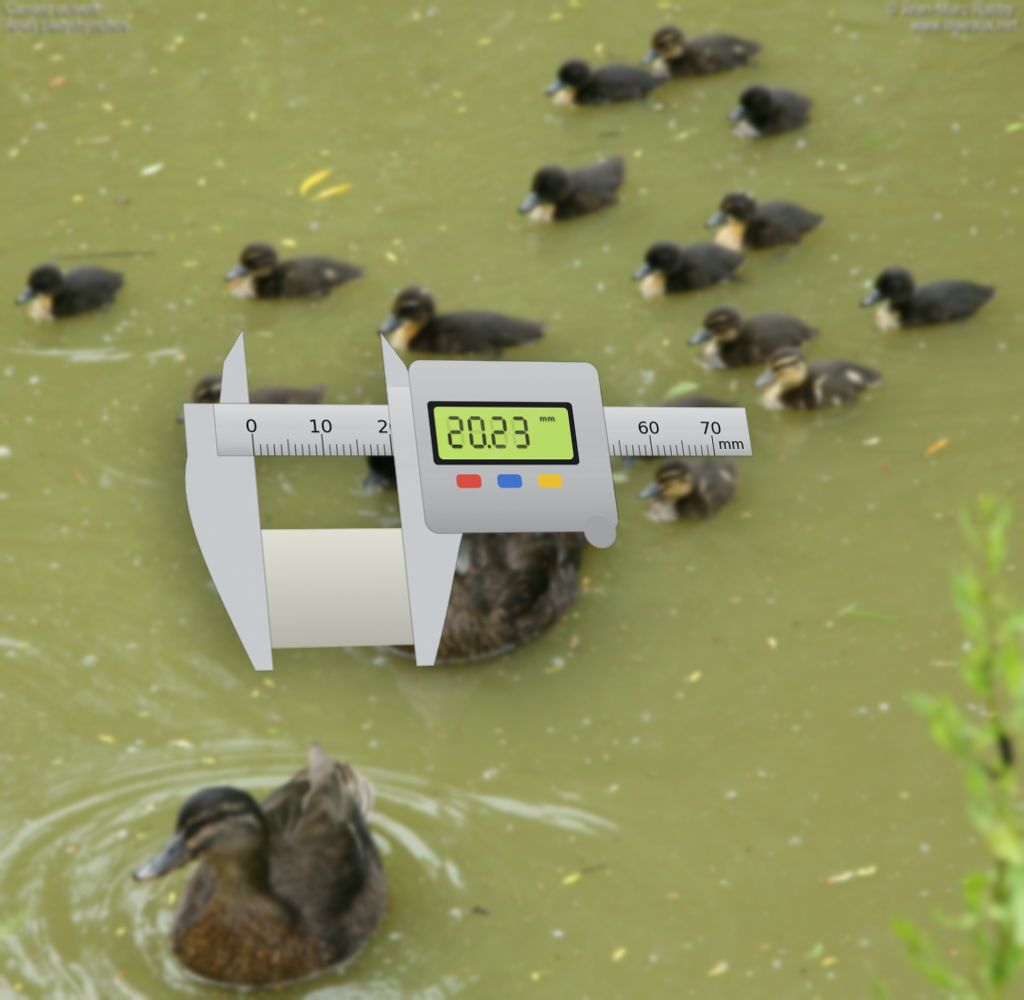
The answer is 20.23 mm
